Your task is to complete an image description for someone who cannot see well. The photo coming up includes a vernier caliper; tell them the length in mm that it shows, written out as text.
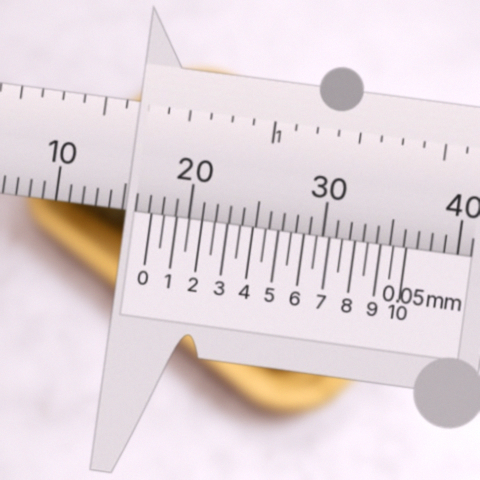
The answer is 17.2 mm
